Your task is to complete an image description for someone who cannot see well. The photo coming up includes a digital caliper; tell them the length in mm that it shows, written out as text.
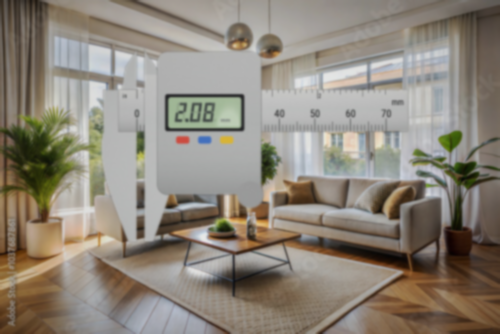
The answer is 2.08 mm
